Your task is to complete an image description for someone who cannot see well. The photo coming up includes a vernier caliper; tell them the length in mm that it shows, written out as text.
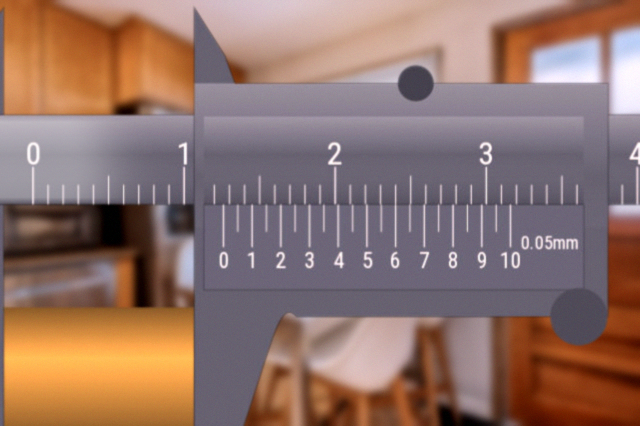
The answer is 12.6 mm
